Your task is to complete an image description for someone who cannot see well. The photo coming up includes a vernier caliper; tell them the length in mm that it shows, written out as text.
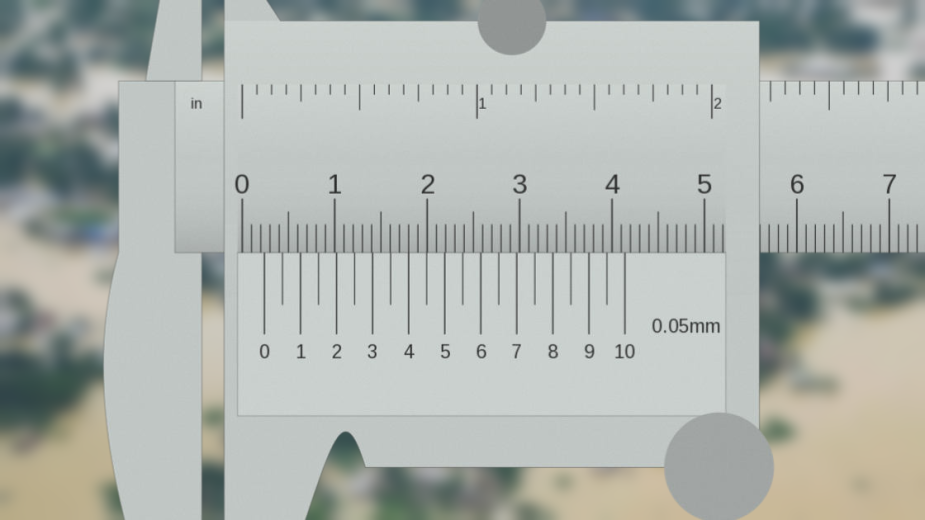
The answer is 2.4 mm
